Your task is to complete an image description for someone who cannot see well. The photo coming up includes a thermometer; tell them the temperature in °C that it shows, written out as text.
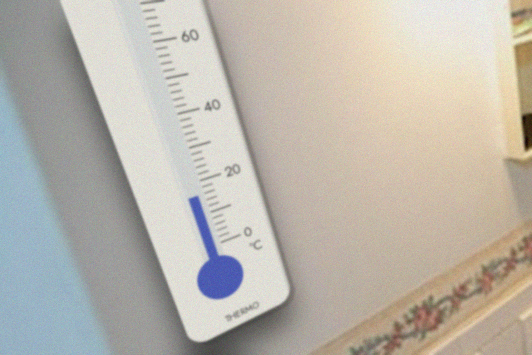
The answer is 16 °C
